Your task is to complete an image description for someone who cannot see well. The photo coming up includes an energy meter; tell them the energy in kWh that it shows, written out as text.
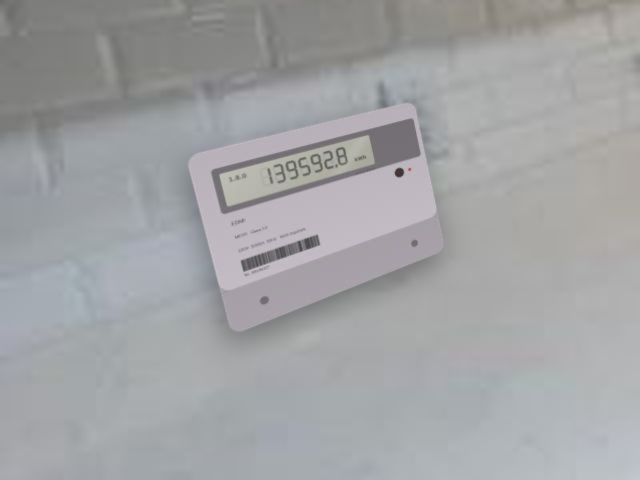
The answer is 139592.8 kWh
